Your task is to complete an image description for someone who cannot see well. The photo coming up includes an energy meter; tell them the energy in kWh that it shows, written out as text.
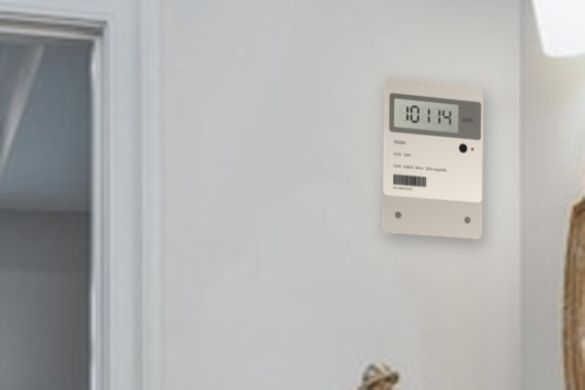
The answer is 10114 kWh
